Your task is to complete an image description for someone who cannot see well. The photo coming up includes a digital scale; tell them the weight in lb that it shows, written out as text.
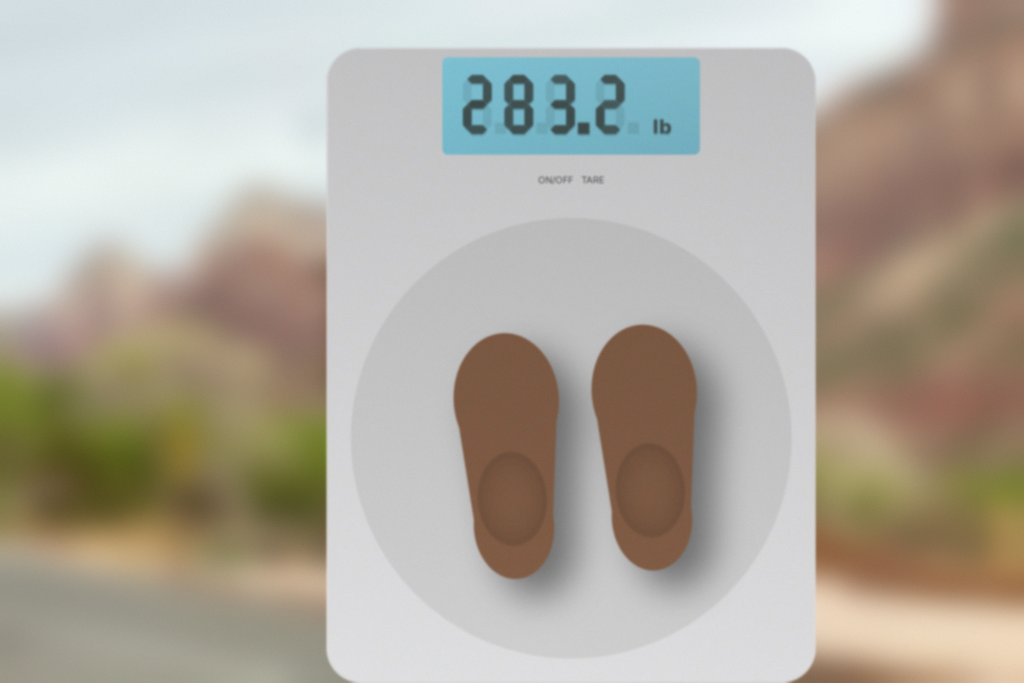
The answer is 283.2 lb
